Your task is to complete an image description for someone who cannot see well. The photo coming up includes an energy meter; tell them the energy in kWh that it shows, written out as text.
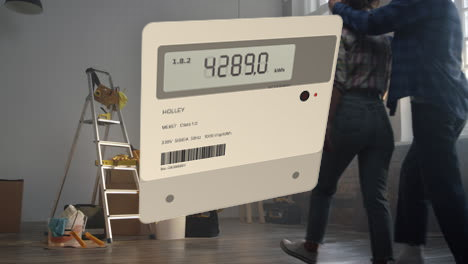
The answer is 4289.0 kWh
